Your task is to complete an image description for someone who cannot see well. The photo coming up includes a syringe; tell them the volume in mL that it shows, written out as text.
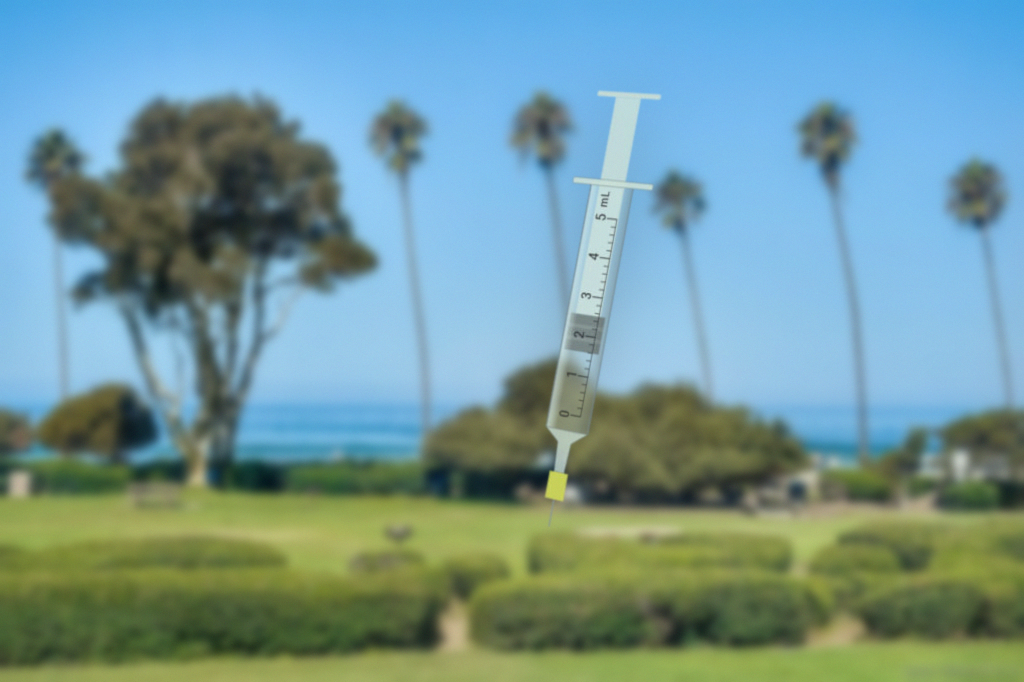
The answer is 1.6 mL
